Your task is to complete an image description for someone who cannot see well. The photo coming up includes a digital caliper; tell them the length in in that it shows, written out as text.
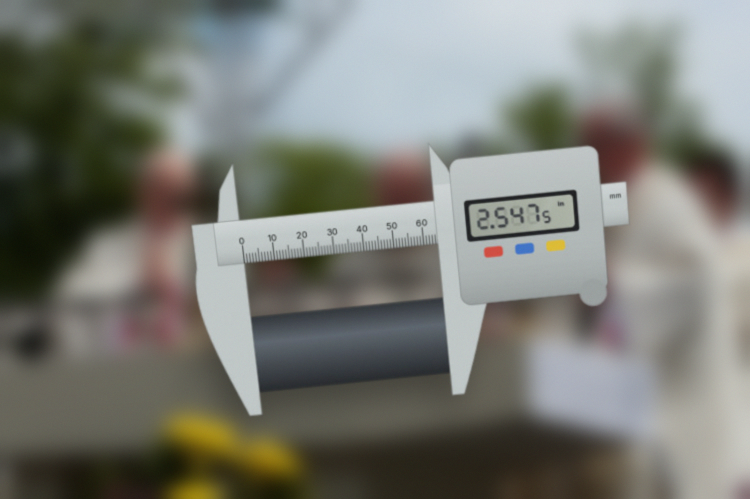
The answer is 2.5475 in
